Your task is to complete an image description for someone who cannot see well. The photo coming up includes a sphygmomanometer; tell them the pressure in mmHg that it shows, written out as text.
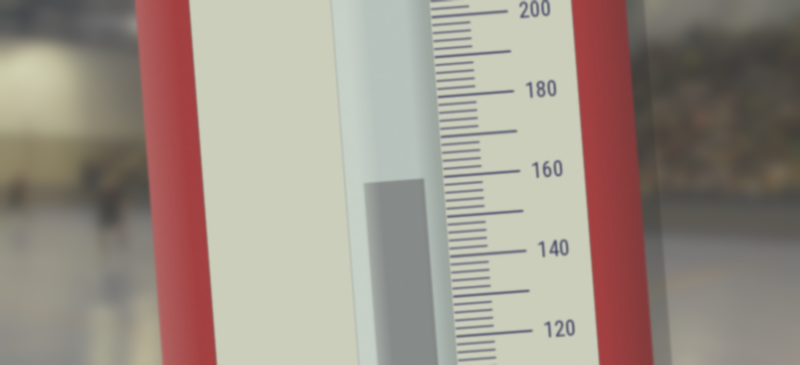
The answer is 160 mmHg
